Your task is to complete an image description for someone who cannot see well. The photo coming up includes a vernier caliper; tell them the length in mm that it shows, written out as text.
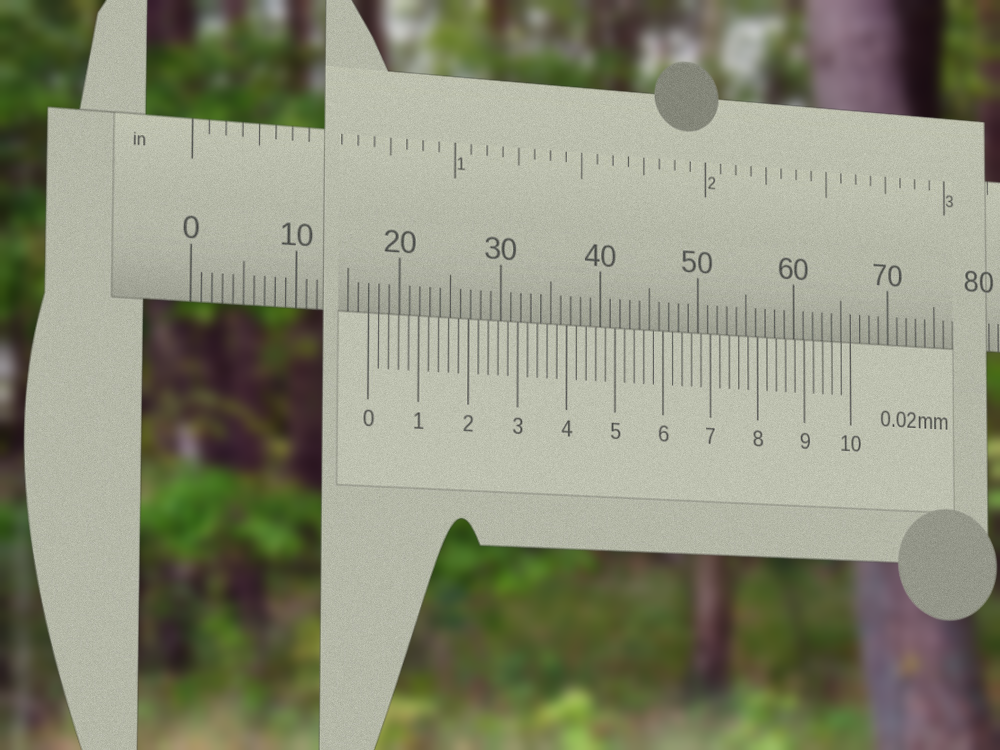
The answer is 17.0 mm
